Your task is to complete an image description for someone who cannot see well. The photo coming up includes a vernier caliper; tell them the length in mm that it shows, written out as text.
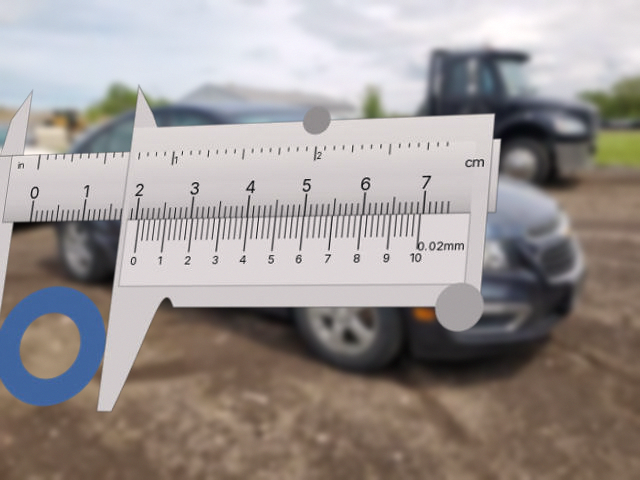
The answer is 20.5 mm
